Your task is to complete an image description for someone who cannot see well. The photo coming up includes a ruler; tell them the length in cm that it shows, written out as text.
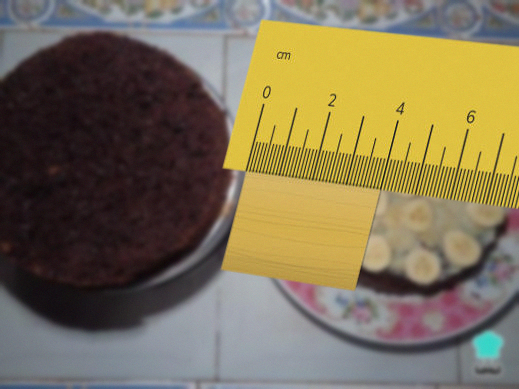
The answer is 4 cm
